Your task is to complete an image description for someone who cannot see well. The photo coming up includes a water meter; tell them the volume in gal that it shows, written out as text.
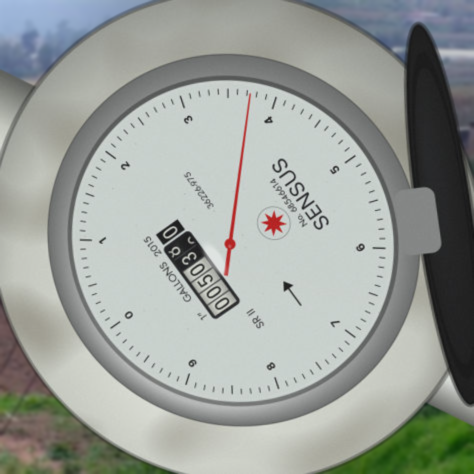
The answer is 50383.7 gal
